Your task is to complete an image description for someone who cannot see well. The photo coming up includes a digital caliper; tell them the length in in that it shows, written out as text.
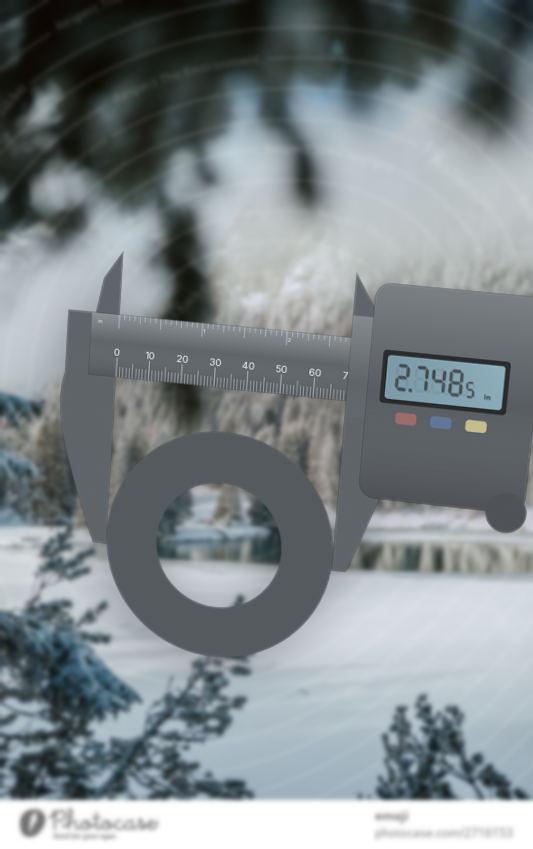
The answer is 2.7485 in
